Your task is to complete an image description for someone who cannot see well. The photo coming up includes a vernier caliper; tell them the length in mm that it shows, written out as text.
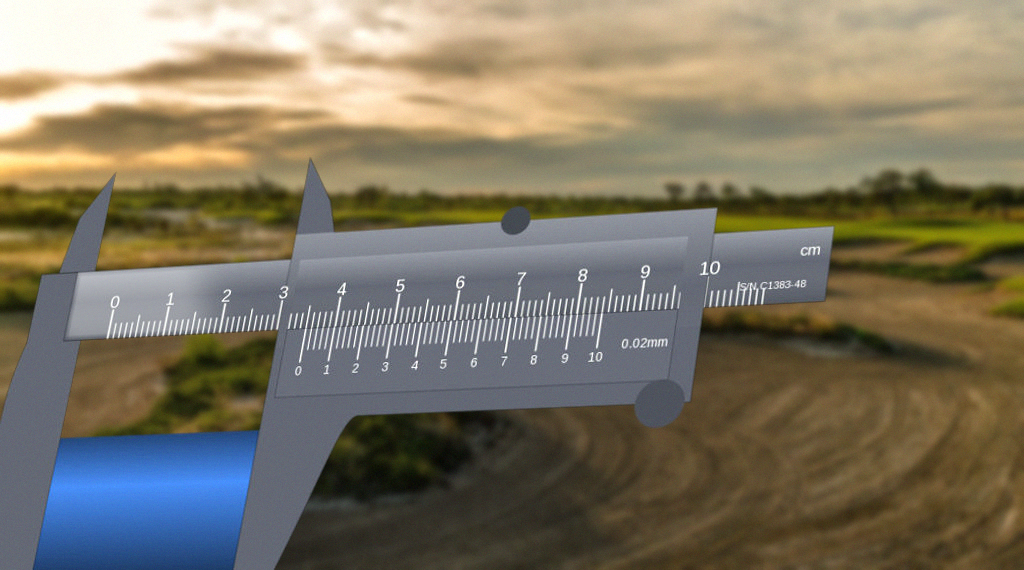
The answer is 35.0 mm
